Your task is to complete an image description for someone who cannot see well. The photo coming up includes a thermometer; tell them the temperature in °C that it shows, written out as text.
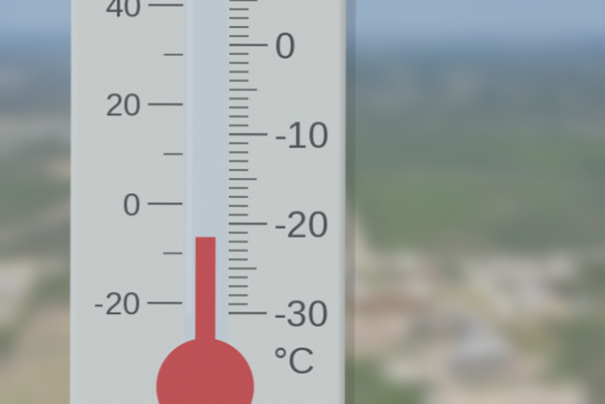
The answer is -21.5 °C
